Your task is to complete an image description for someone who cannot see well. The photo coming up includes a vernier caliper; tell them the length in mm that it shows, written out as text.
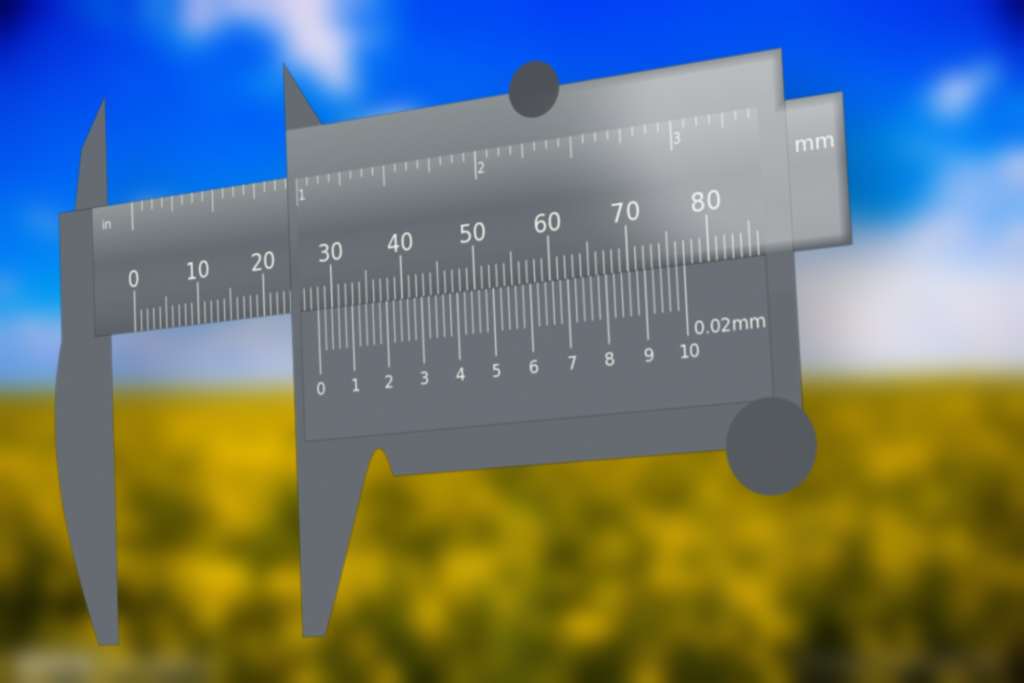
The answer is 28.0 mm
